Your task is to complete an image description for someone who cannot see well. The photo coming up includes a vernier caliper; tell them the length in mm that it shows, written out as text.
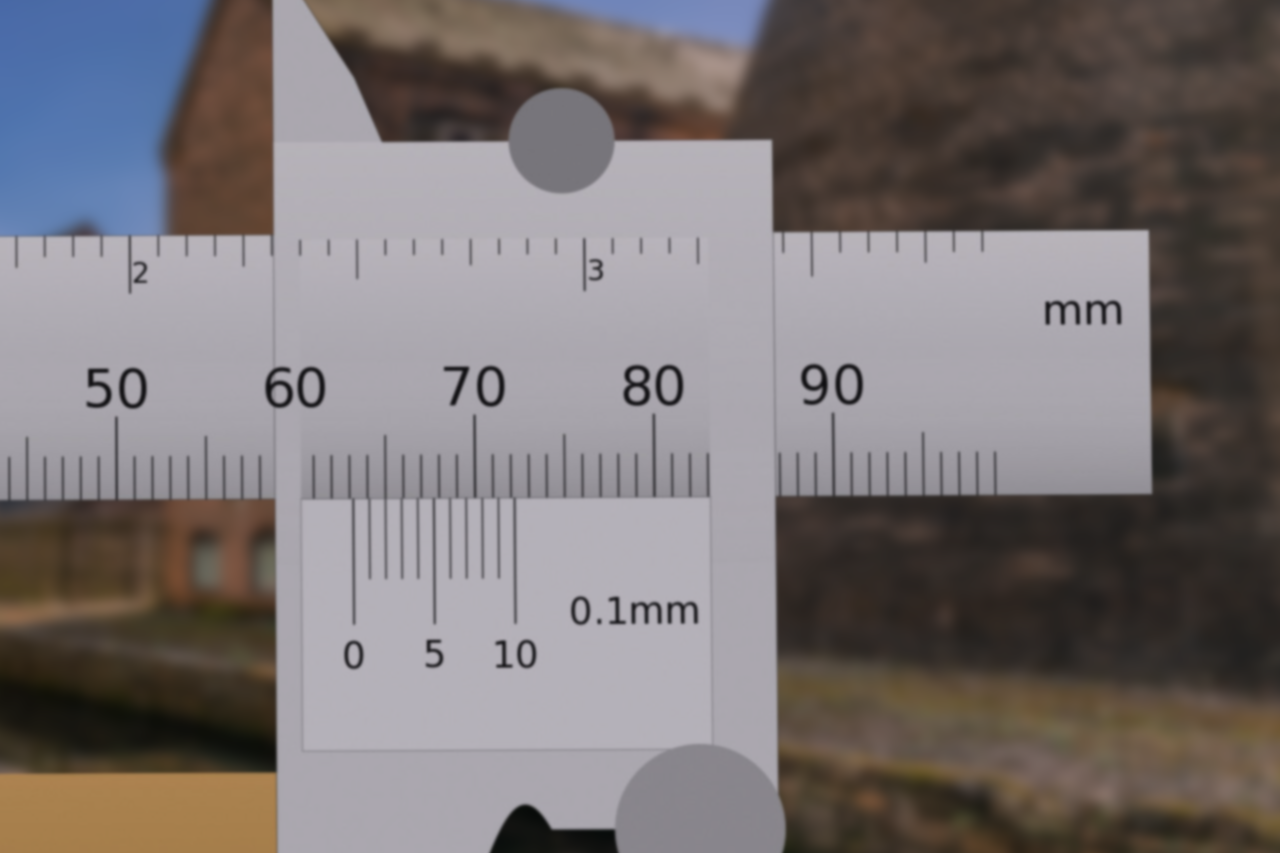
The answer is 63.2 mm
